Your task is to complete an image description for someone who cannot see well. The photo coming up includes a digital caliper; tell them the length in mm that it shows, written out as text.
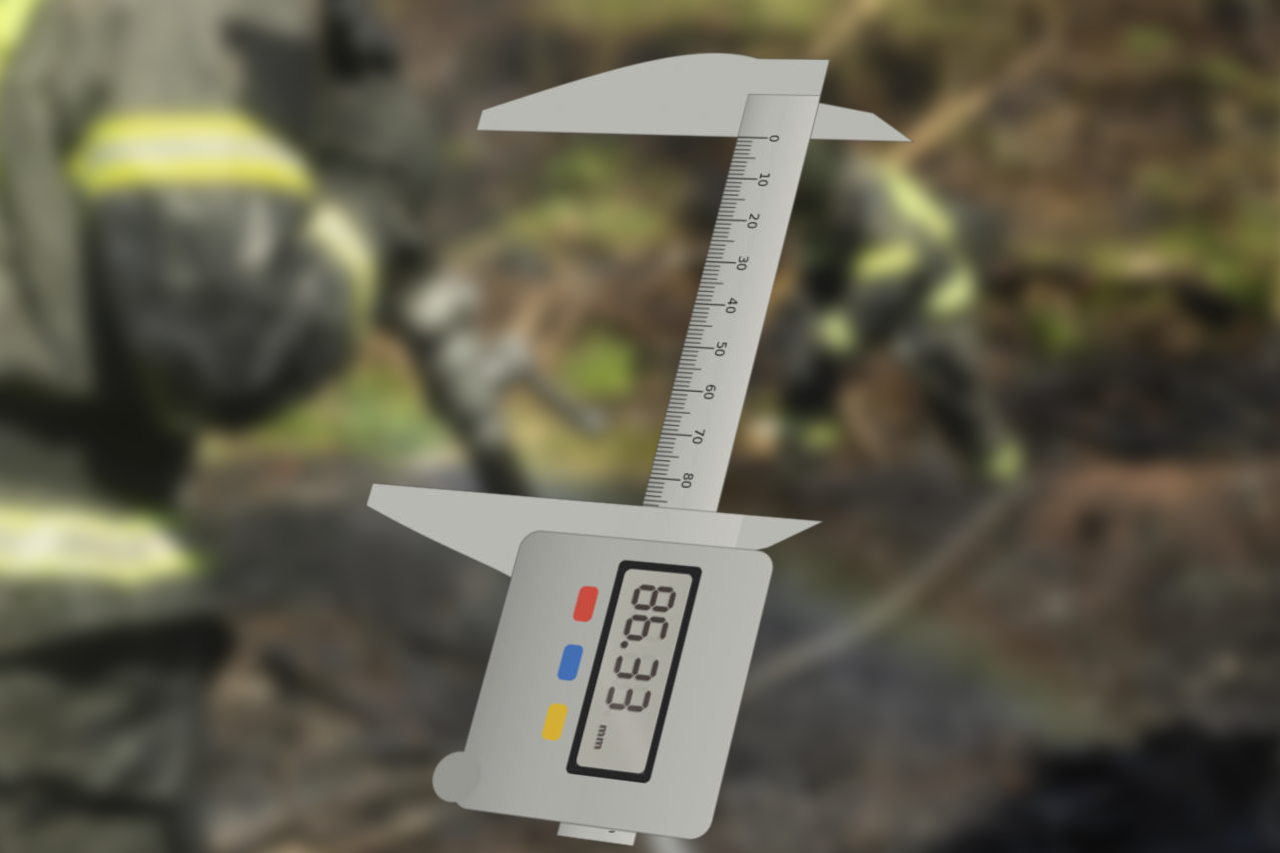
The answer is 86.33 mm
